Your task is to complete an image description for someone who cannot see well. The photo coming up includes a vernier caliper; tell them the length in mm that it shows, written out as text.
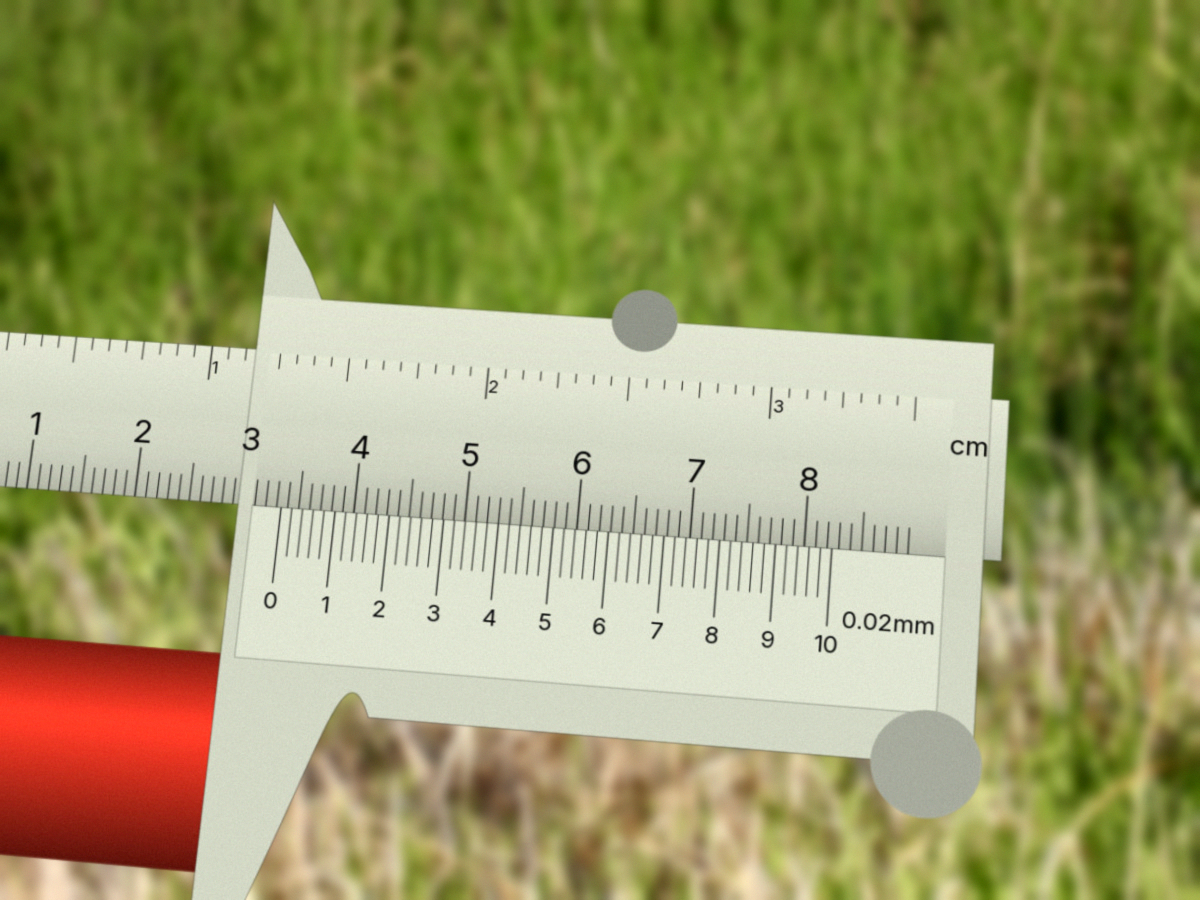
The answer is 33.4 mm
